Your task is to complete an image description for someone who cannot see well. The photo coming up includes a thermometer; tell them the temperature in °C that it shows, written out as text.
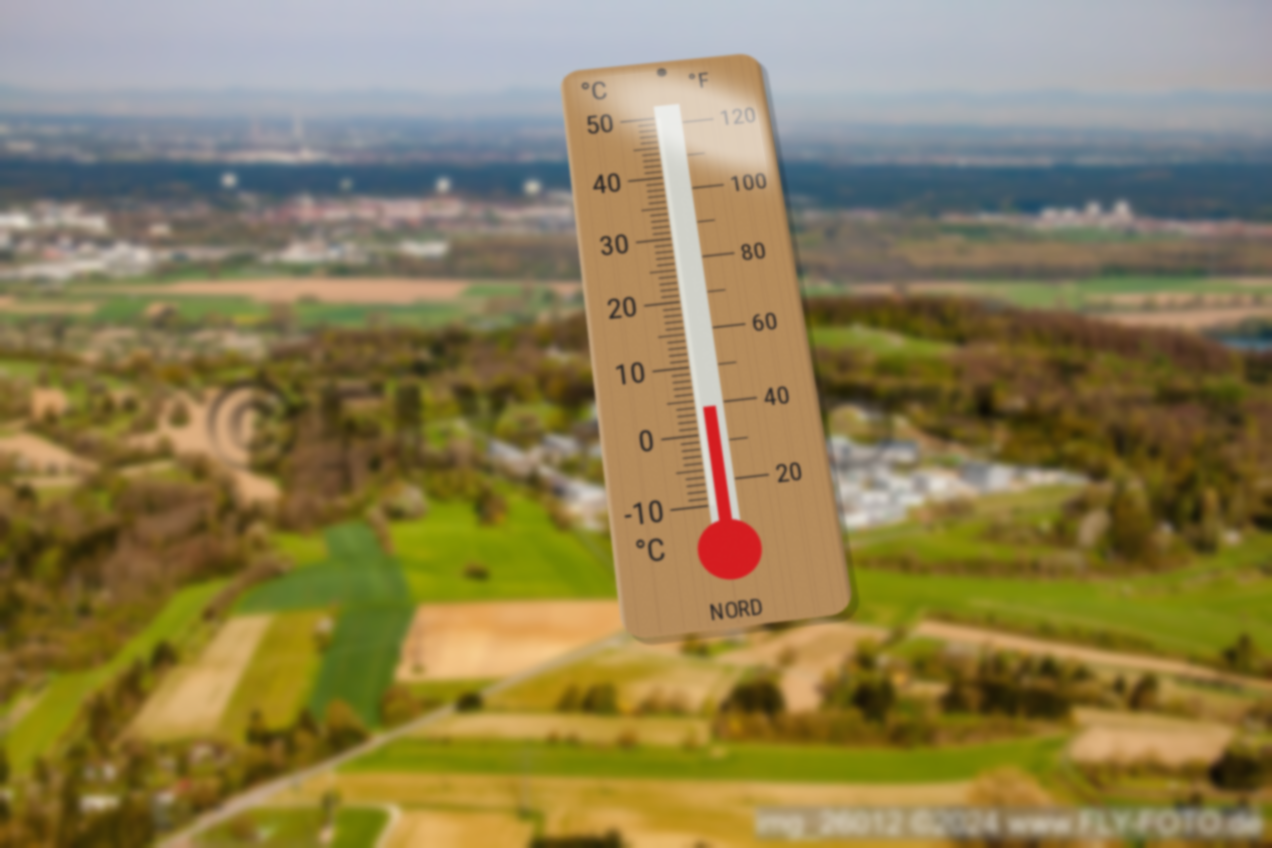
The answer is 4 °C
